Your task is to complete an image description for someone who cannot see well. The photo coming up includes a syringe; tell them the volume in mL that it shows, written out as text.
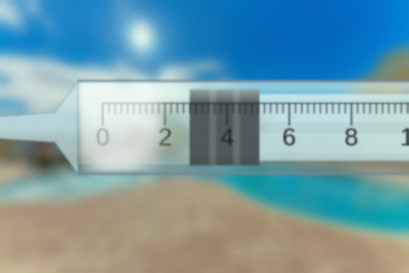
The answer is 2.8 mL
